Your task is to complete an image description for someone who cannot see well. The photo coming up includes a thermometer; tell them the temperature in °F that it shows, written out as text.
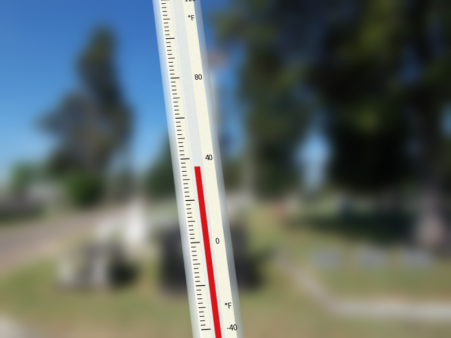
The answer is 36 °F
